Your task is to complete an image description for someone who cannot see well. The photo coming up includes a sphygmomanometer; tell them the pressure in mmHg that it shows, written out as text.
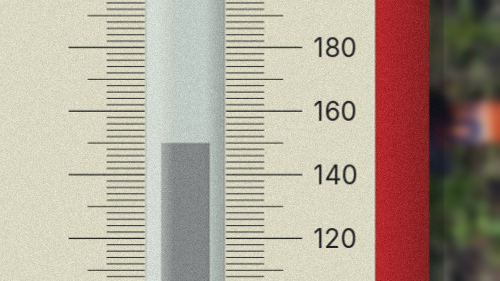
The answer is 150 mmHg
